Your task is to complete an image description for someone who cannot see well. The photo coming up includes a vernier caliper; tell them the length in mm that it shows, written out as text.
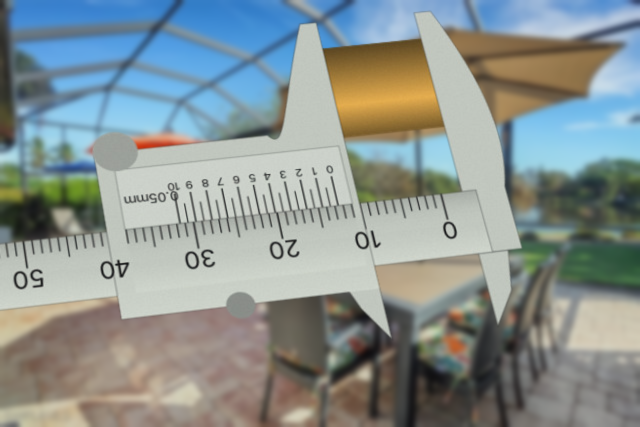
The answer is 12.6 mm
